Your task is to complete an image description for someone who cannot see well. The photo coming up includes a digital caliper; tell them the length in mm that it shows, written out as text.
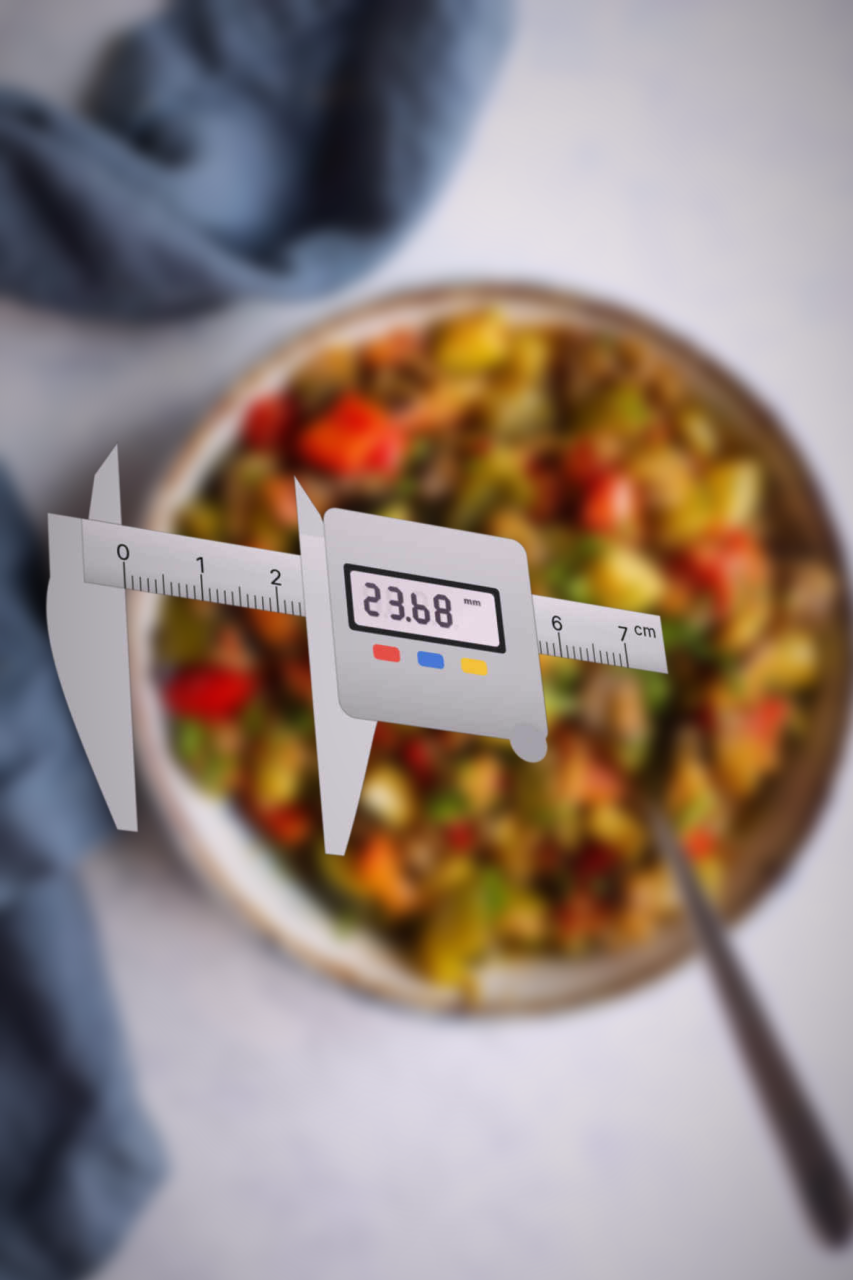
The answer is 23.68 mm
